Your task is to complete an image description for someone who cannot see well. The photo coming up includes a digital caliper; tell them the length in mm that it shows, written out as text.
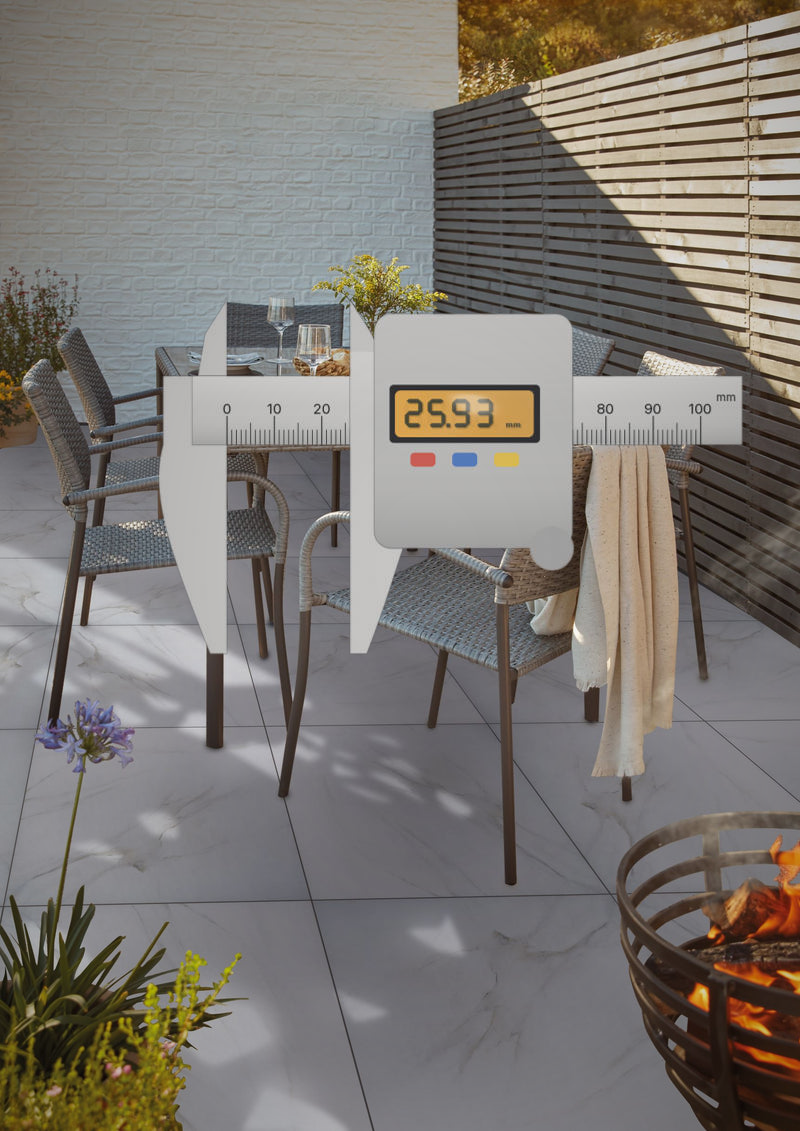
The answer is 25.93 mm
